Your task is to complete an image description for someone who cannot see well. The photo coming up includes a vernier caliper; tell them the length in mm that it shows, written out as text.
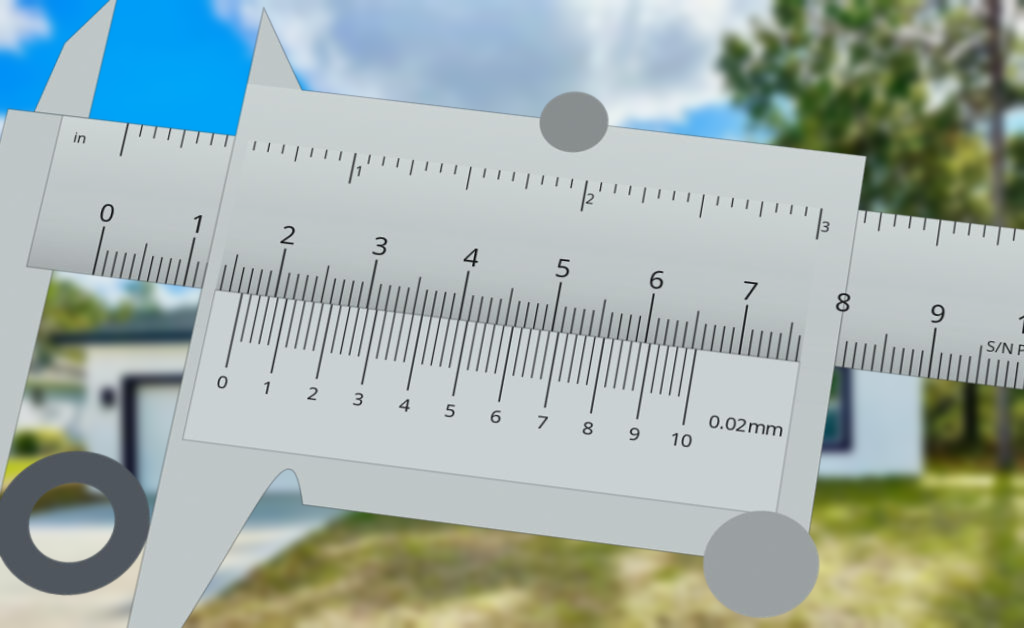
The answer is 16.4 mm
